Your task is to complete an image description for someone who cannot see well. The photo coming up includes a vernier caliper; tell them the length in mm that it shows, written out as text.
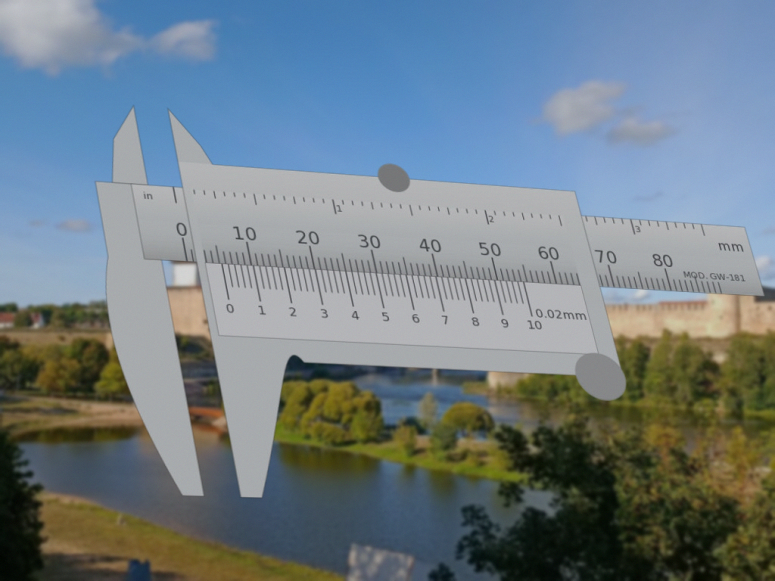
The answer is 5.4 mm
